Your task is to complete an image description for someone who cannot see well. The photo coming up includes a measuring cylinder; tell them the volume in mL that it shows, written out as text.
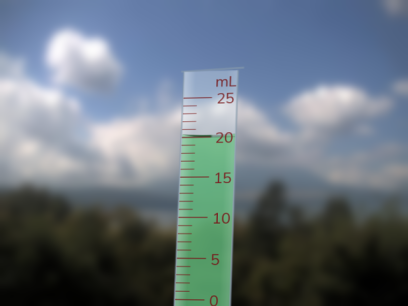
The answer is 20 mL
